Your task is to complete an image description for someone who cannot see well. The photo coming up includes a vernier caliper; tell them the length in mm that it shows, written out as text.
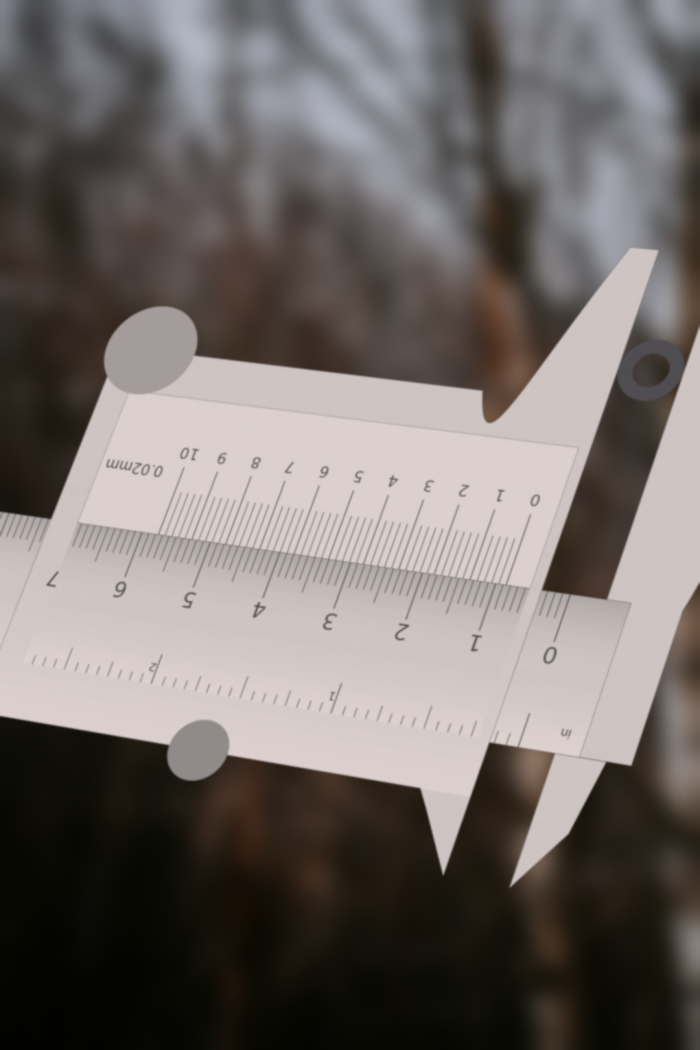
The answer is 8.6 mm
